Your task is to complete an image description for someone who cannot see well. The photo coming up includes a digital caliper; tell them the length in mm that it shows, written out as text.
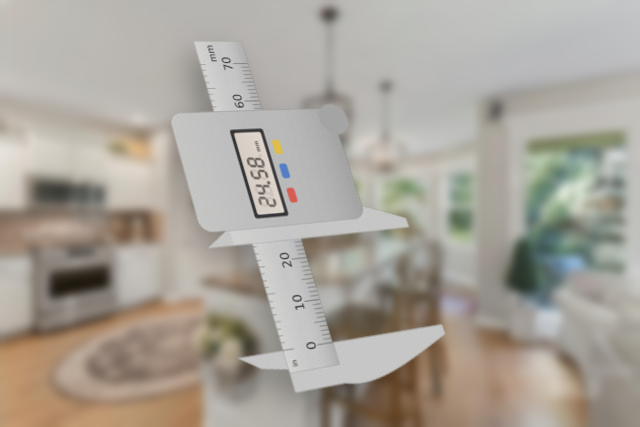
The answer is 24.58 mm
